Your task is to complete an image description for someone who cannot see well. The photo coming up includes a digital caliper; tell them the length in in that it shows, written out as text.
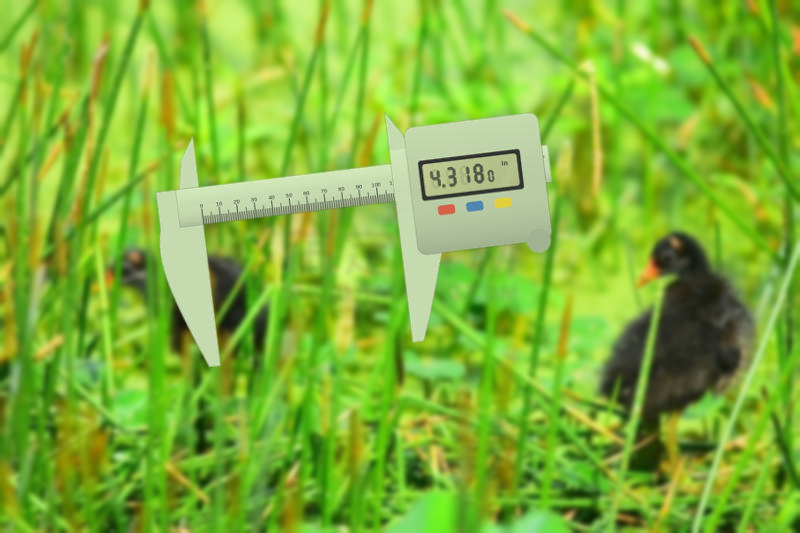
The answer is 4.3180 in
